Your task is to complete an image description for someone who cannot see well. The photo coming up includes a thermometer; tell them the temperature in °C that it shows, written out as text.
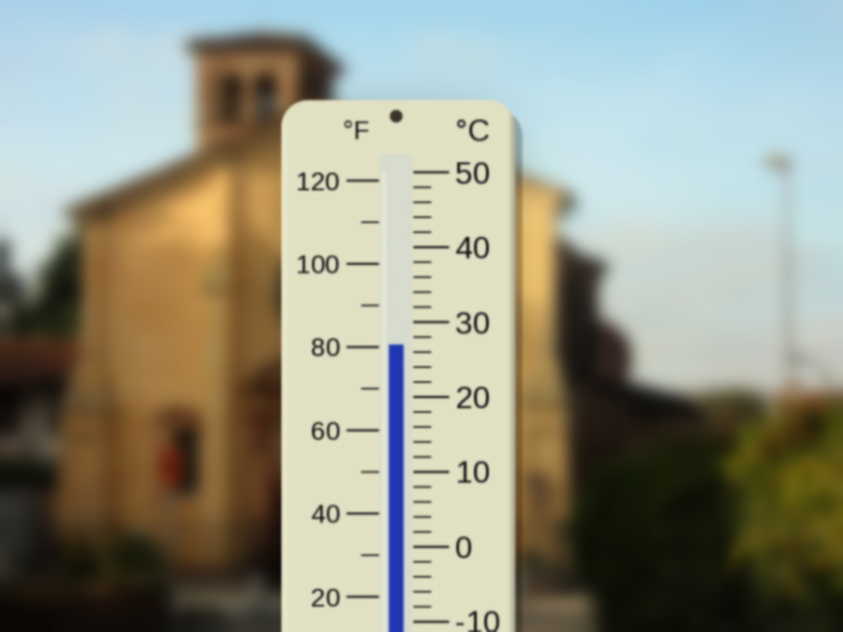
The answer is 27 °C
